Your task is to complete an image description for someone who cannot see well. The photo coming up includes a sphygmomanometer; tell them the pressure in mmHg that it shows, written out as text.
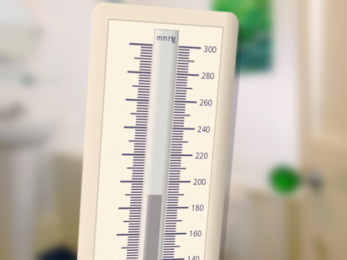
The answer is 190 mmHg
